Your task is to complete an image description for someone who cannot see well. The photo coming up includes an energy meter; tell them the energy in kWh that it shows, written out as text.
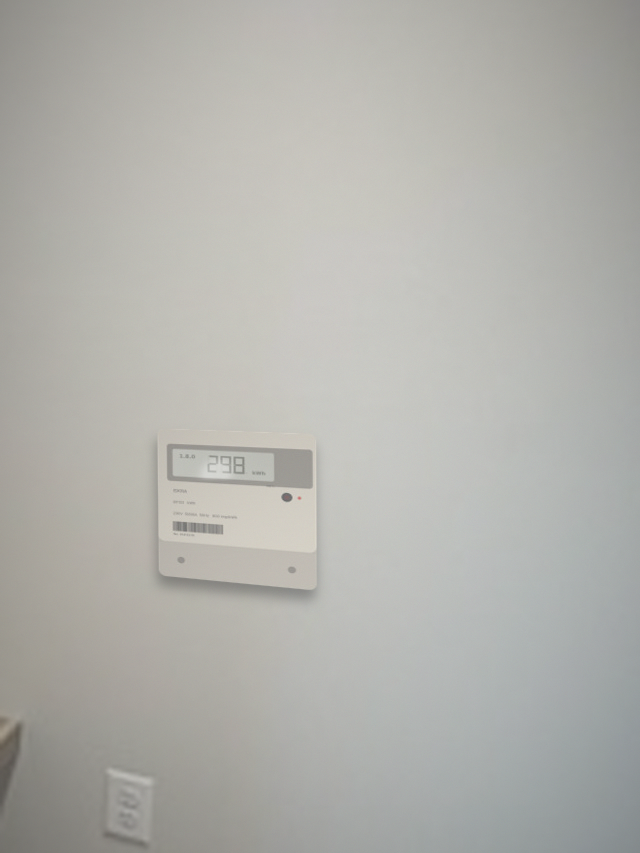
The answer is 298 kWh
